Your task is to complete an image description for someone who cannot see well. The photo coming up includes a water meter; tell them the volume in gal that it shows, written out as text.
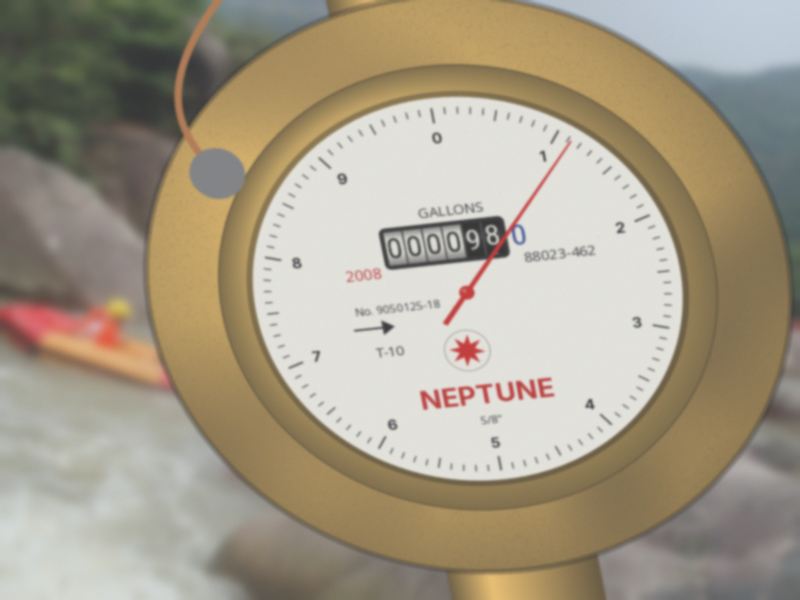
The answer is 981.1 gal
